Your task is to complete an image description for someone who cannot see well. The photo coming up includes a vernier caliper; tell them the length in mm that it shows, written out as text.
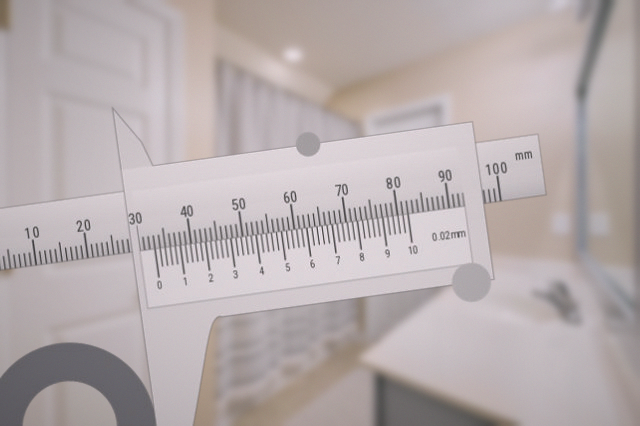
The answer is 33.0 mm
